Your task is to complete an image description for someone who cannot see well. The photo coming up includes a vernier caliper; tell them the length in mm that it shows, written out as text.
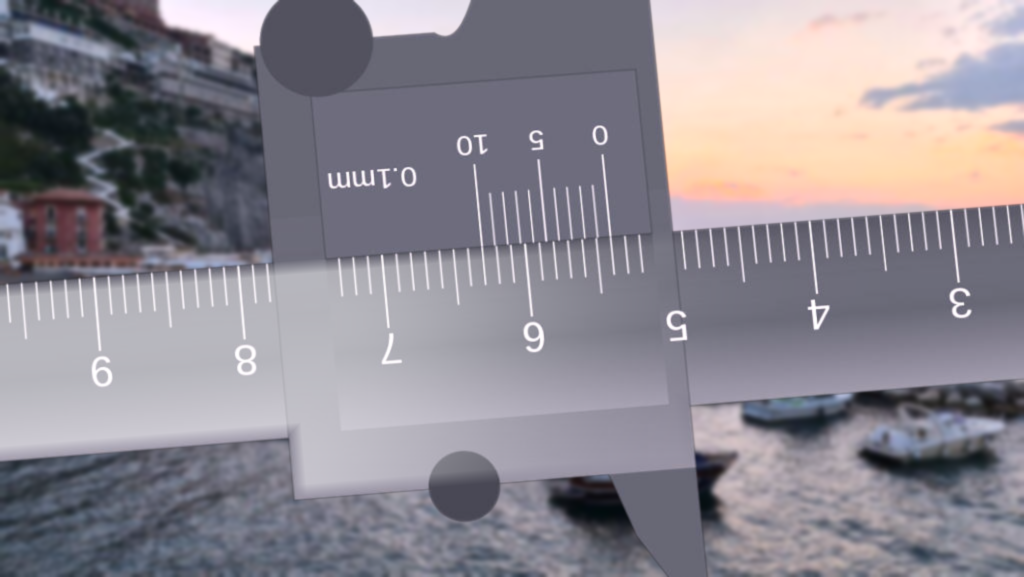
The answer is 54.0 mm
